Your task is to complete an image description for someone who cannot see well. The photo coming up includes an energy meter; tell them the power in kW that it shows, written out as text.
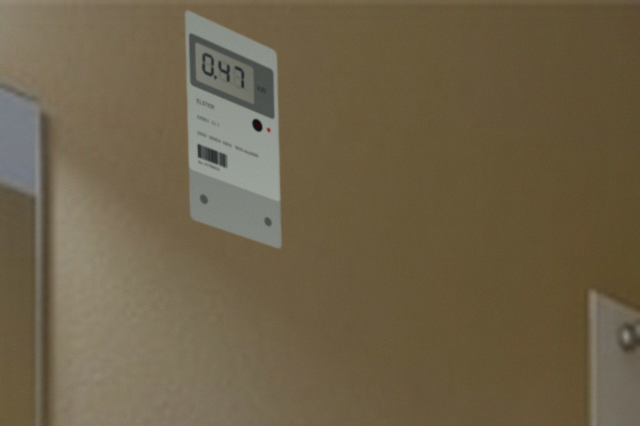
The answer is 0.47 kW
